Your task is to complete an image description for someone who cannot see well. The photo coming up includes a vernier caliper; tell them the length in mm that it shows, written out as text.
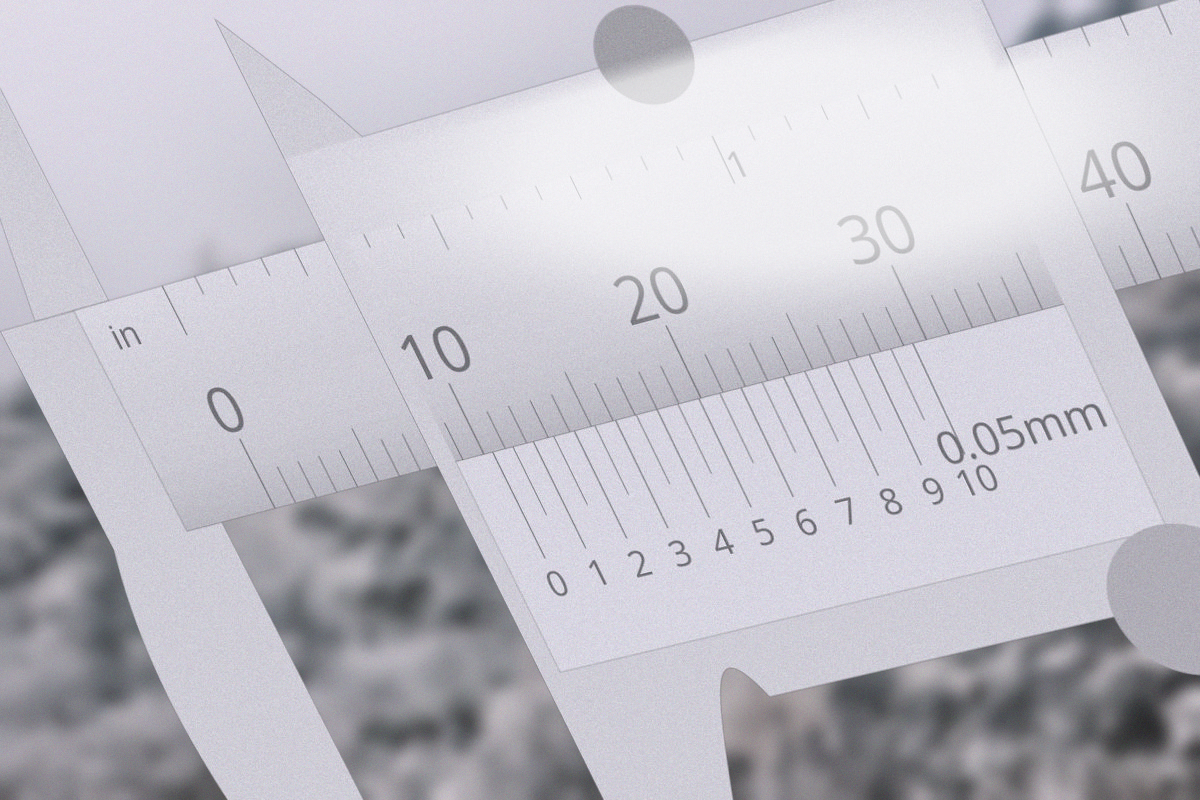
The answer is 10.4 mm
